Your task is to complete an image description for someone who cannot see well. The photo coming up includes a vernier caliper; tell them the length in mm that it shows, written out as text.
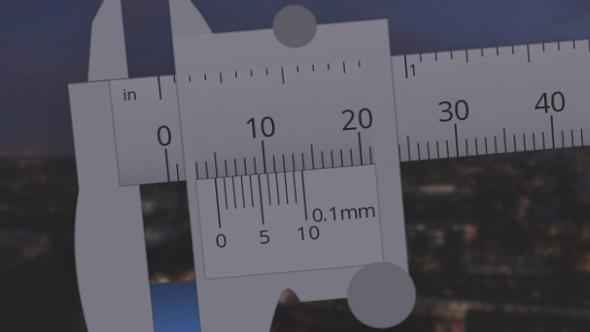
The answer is 4.8 mm
